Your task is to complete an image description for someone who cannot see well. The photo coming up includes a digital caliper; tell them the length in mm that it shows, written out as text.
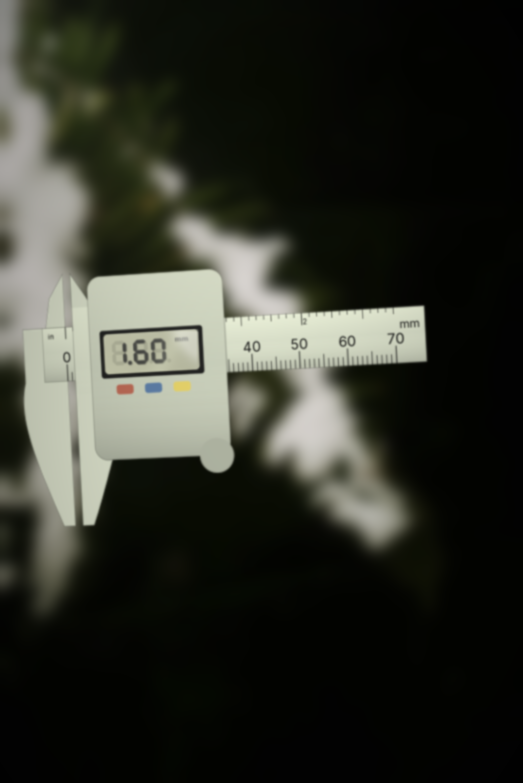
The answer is 1.60 mm
